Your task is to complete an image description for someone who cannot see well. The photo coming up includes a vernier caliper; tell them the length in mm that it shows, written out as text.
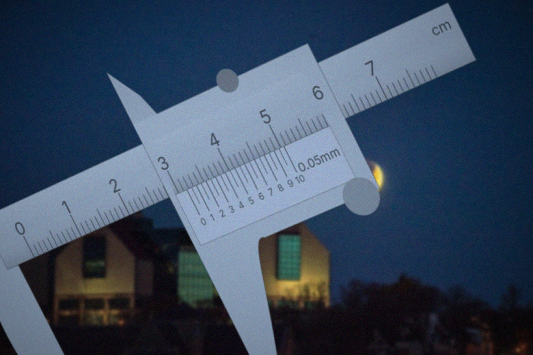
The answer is 31.6 mm
